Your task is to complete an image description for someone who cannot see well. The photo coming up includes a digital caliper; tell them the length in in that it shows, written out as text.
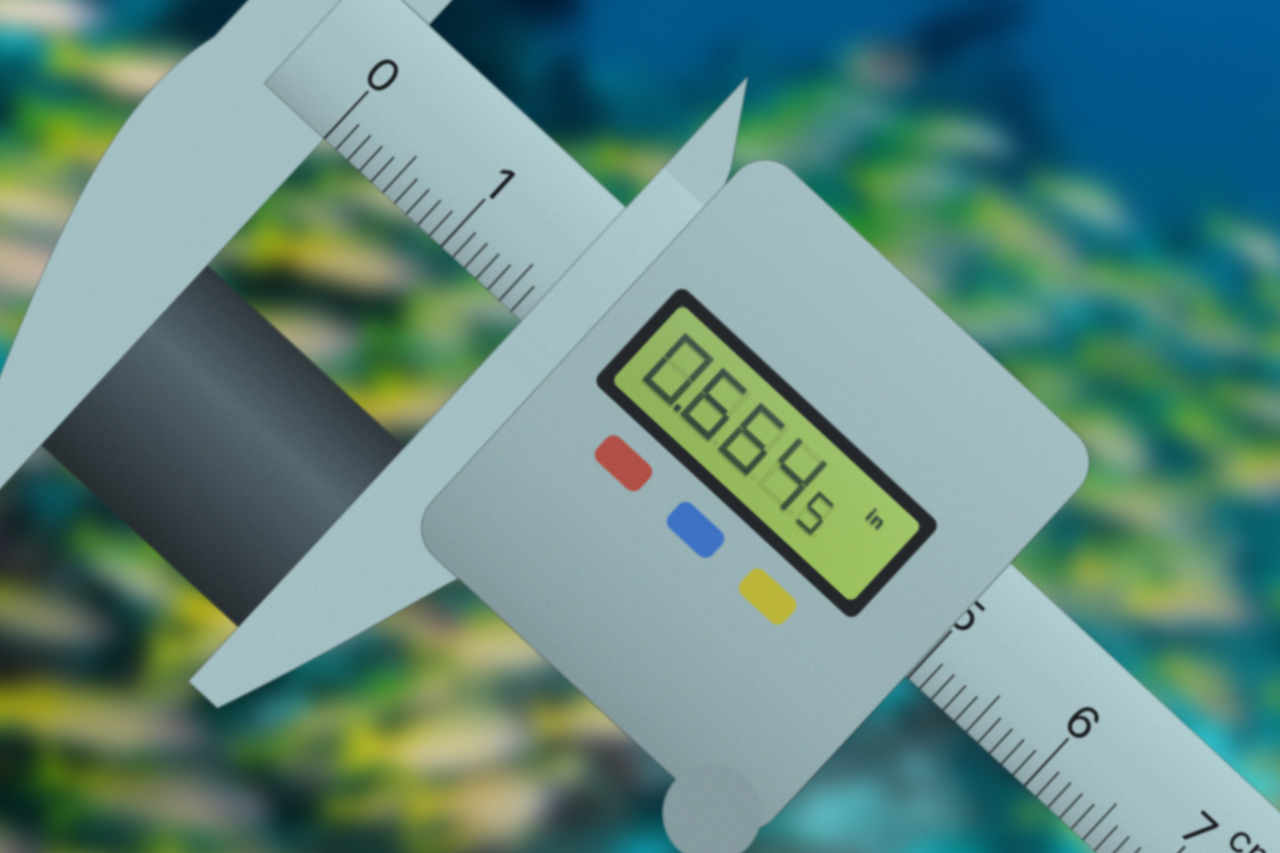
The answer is 0.6645 in
